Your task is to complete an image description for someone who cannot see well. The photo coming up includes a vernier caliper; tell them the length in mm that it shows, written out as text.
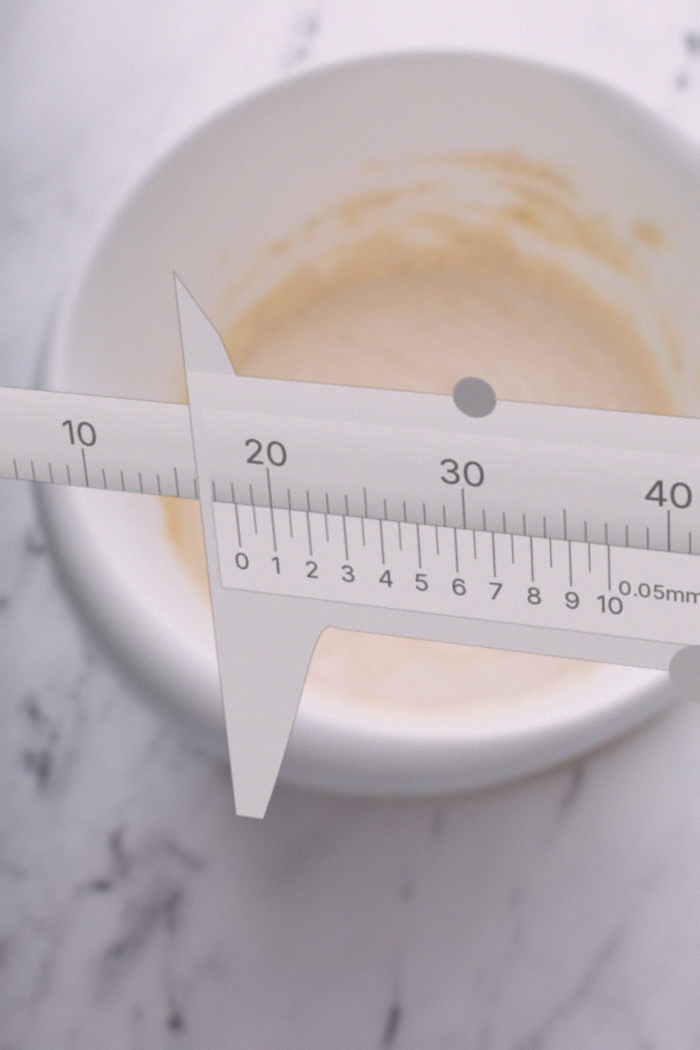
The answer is 18.1 mm
